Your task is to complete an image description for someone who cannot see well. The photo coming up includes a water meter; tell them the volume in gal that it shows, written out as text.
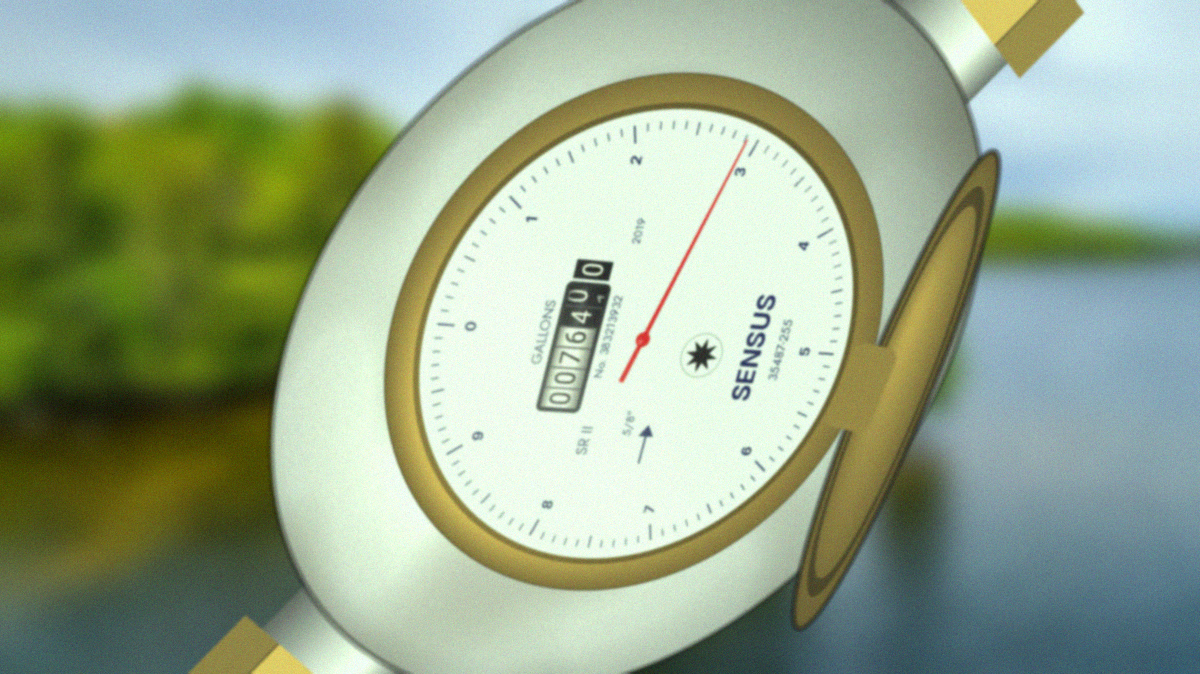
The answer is 76402.9 gal
